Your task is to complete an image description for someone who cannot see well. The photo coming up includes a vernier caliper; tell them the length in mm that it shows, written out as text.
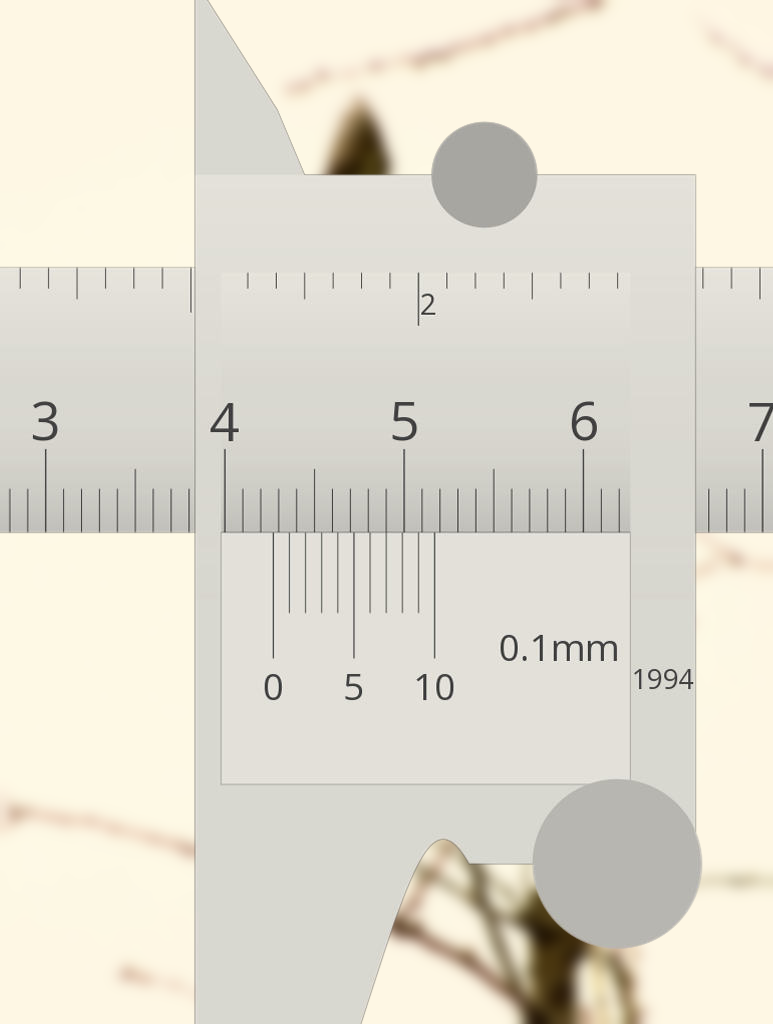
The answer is 42.7 mm
